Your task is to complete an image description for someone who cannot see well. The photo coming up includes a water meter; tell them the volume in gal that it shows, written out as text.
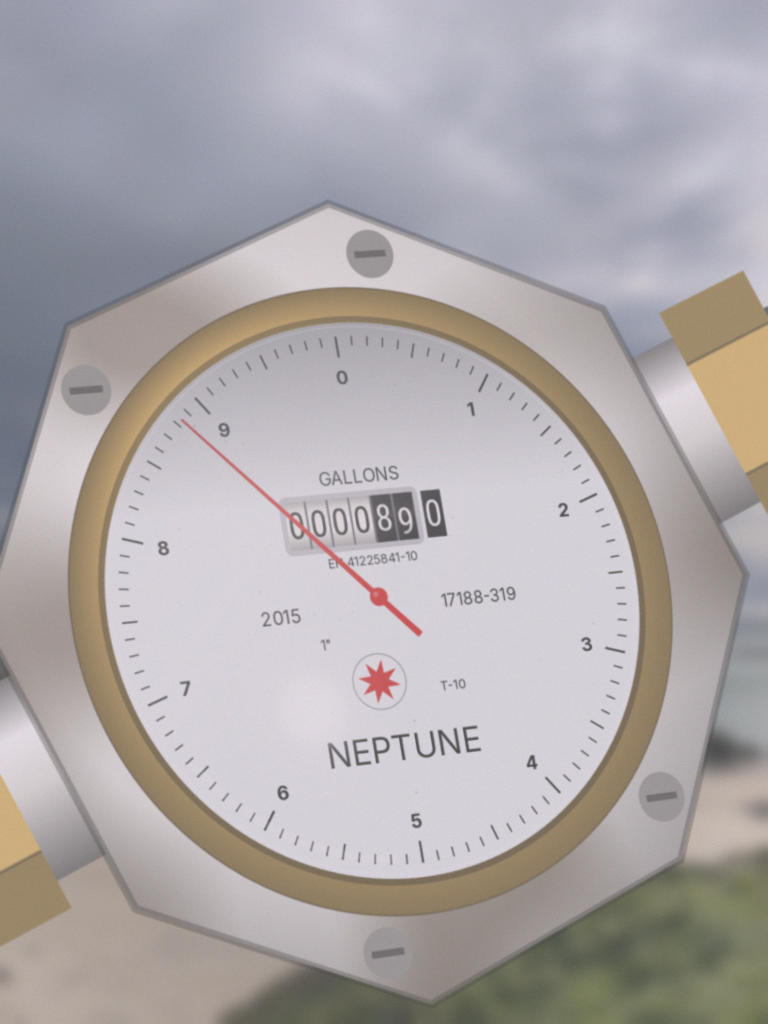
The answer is 888.8 gal
